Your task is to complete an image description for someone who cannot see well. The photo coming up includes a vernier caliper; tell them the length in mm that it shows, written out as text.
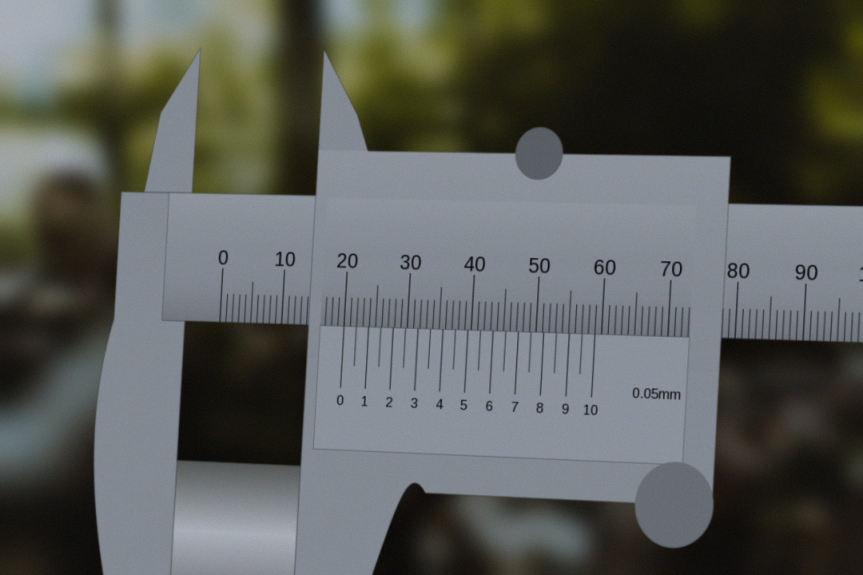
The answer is 20.0 mm
